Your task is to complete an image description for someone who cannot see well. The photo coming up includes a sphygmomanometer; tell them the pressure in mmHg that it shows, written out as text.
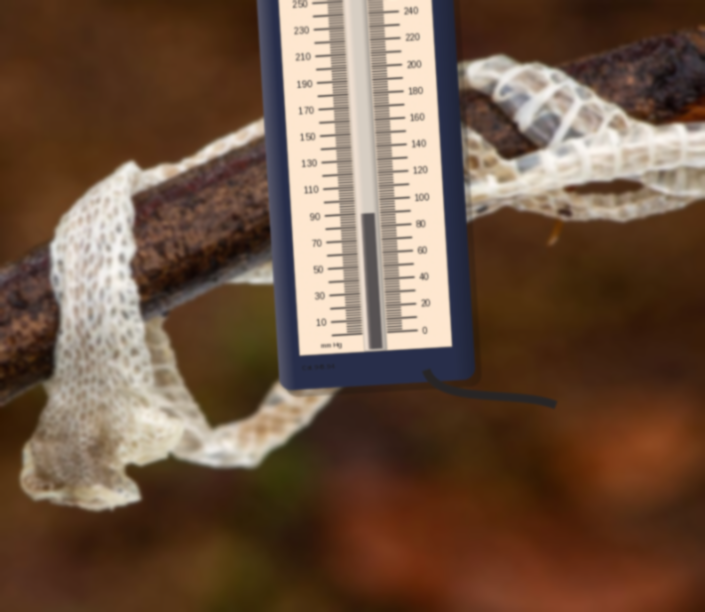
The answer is 90 mmHg
